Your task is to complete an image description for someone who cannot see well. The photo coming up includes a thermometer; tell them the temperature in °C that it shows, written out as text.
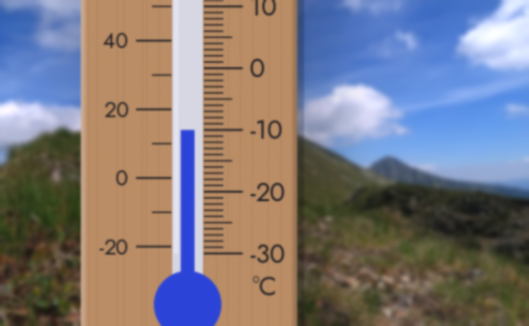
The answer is -10 °C
